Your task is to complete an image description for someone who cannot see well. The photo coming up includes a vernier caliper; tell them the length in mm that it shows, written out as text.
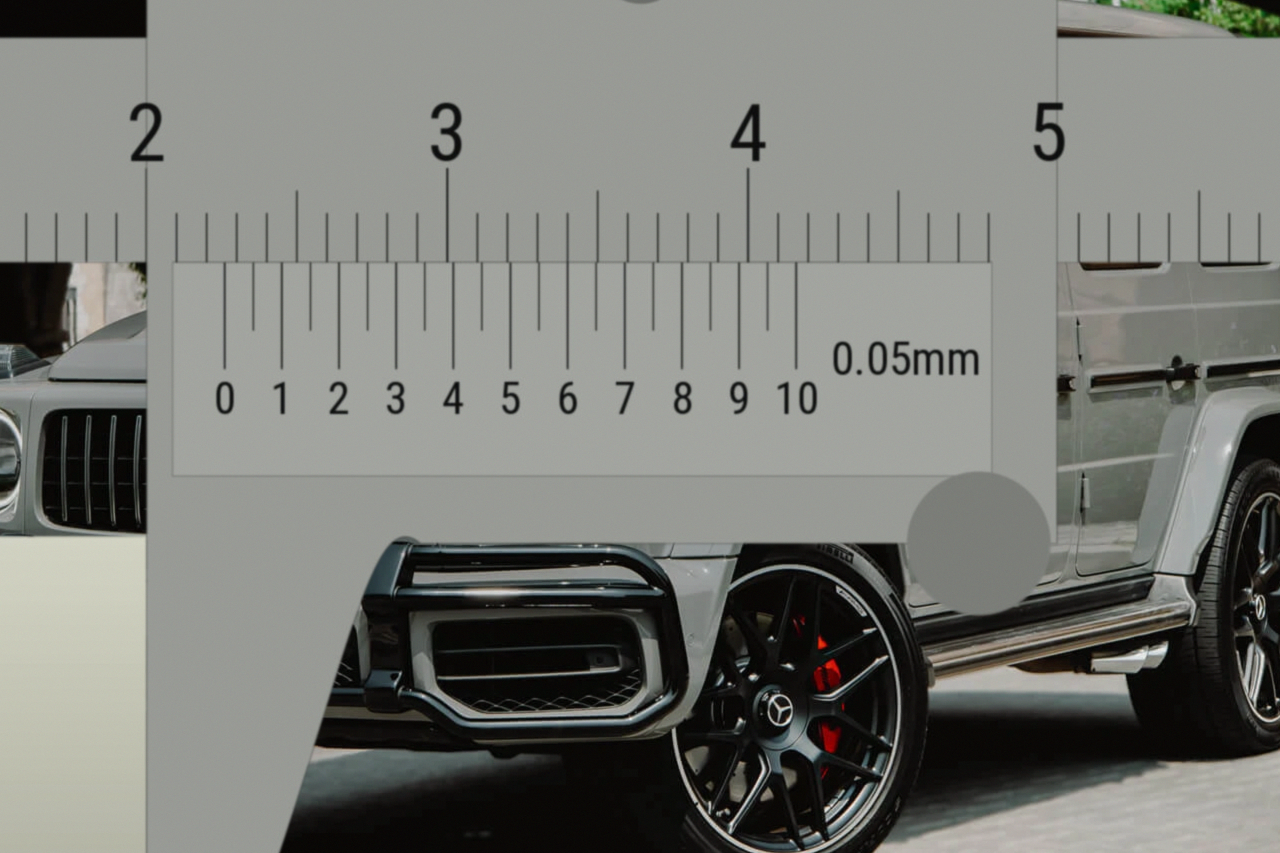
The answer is 22.60 mm
